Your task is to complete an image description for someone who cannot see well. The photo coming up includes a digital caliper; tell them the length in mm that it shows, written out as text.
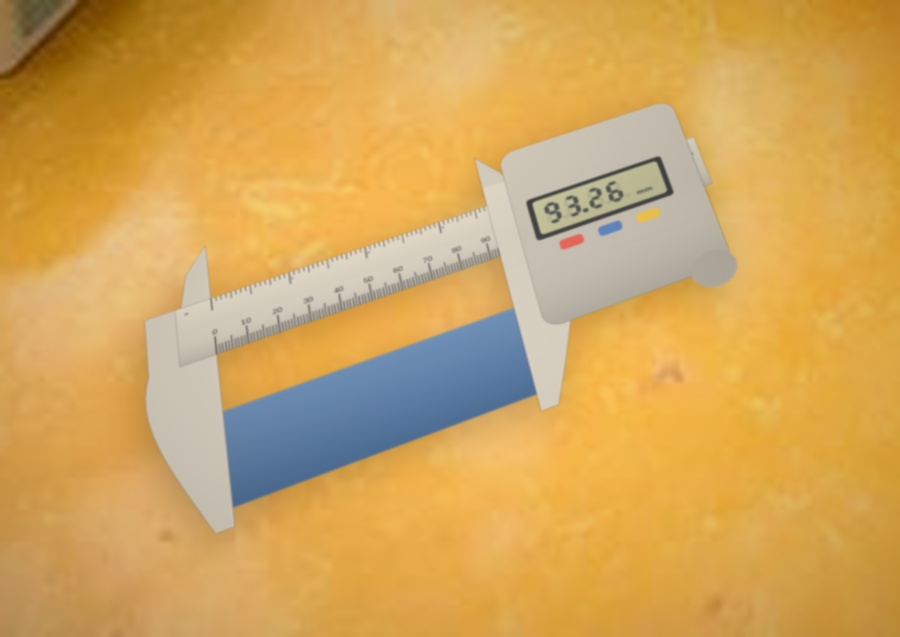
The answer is 93.26 mm
